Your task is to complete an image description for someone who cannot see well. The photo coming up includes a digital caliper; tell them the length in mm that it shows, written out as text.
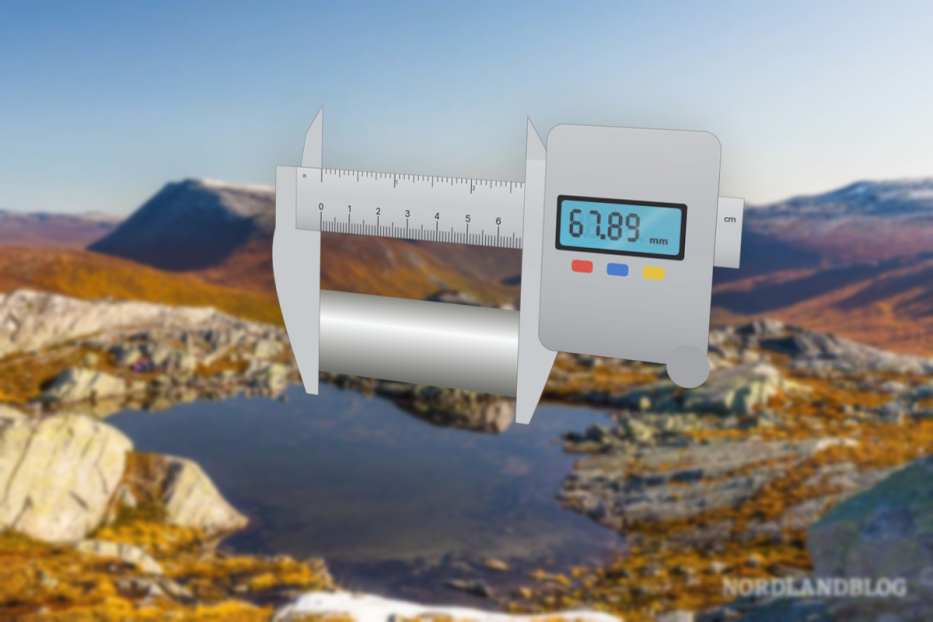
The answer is 67.89 mm
